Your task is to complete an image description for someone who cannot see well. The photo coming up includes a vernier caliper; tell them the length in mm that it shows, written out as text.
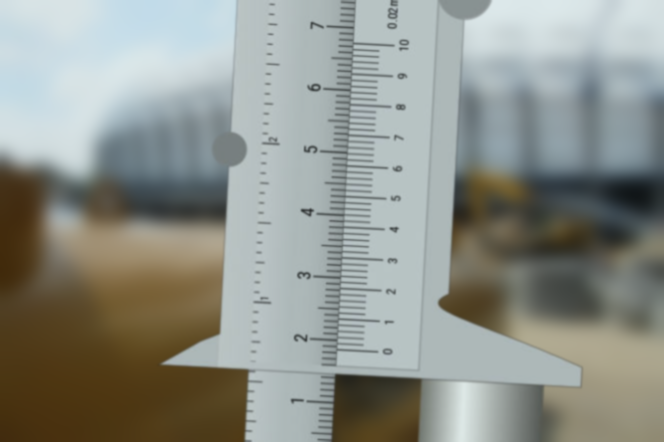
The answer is 18.5 mm
